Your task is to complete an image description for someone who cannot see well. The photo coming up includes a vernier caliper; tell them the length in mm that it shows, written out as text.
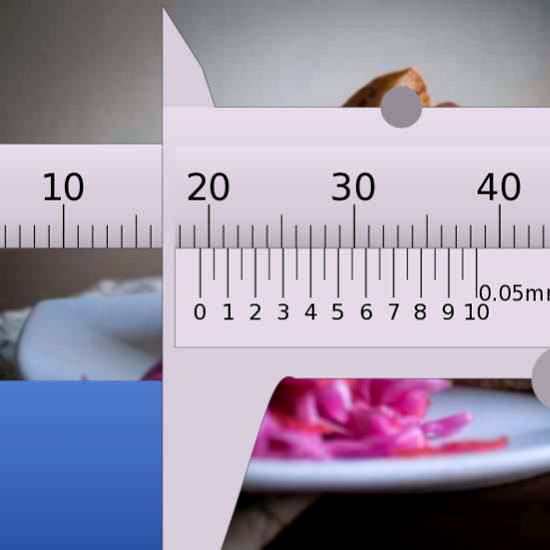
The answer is 19.4 mm
